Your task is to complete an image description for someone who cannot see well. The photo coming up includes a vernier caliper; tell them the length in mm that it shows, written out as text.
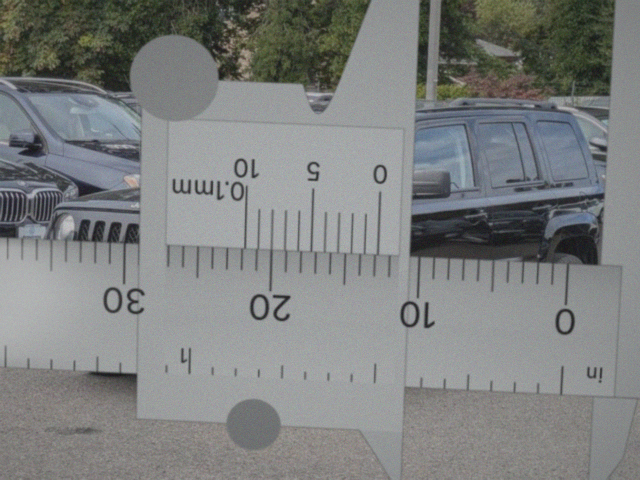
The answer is 12.8 mm
